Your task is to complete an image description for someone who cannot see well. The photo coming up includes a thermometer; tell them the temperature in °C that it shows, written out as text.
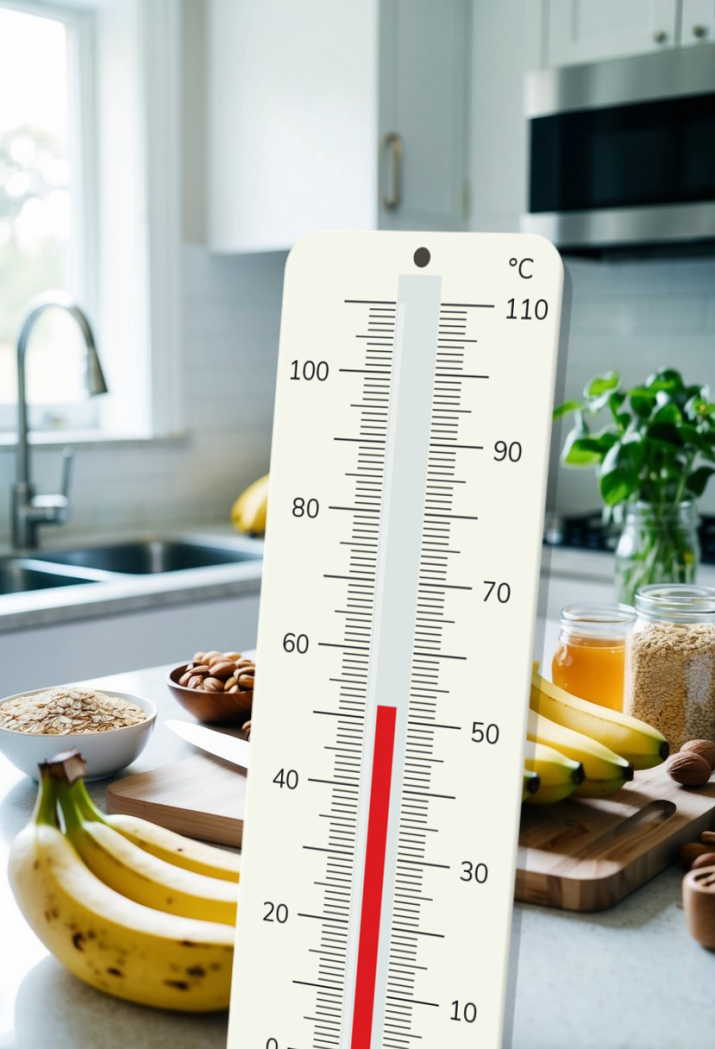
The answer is 52 °C
